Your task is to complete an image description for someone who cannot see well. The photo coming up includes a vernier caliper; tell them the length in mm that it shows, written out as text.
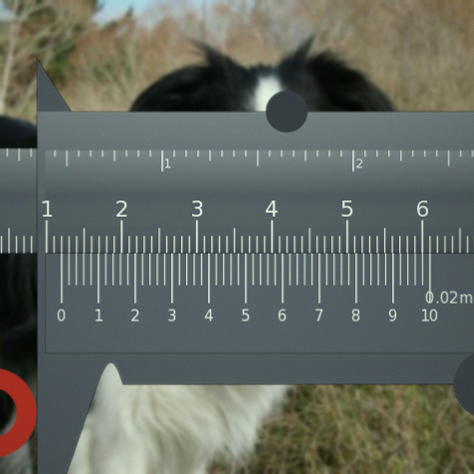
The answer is 12.0 mm
